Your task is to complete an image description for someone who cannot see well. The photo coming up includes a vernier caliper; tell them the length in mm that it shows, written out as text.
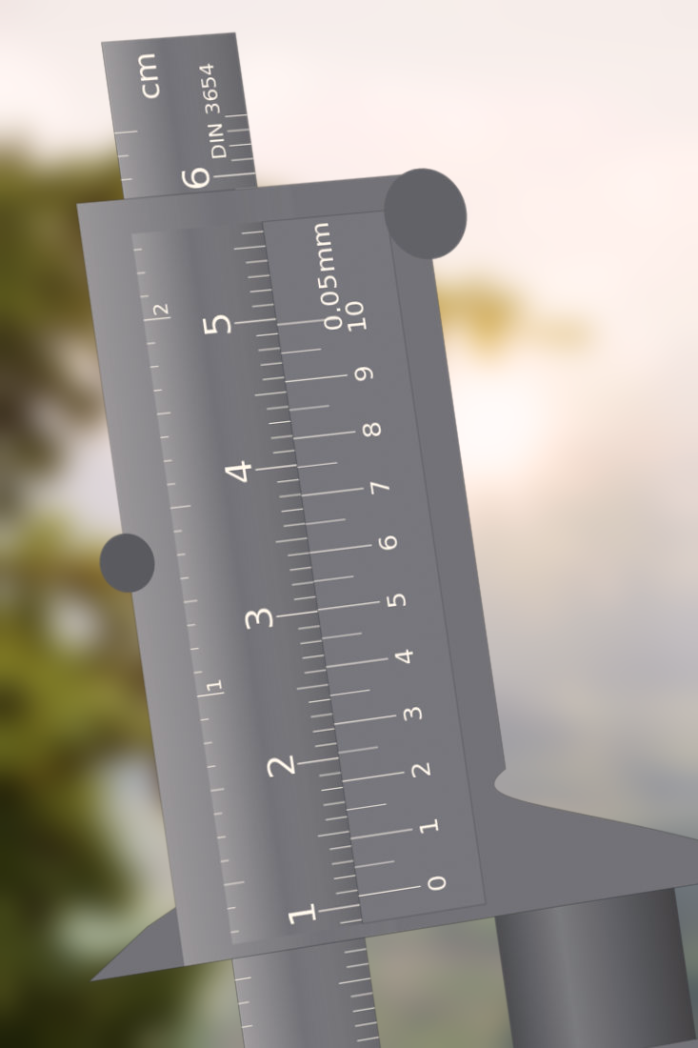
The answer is 10.6 mm
